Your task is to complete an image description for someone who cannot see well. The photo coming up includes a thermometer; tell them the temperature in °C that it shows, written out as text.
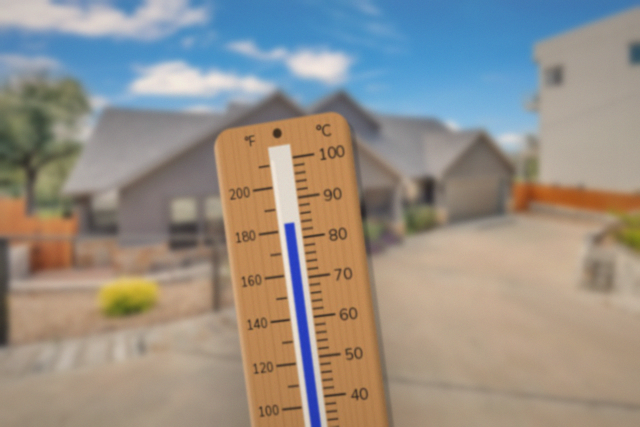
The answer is 84 °C
